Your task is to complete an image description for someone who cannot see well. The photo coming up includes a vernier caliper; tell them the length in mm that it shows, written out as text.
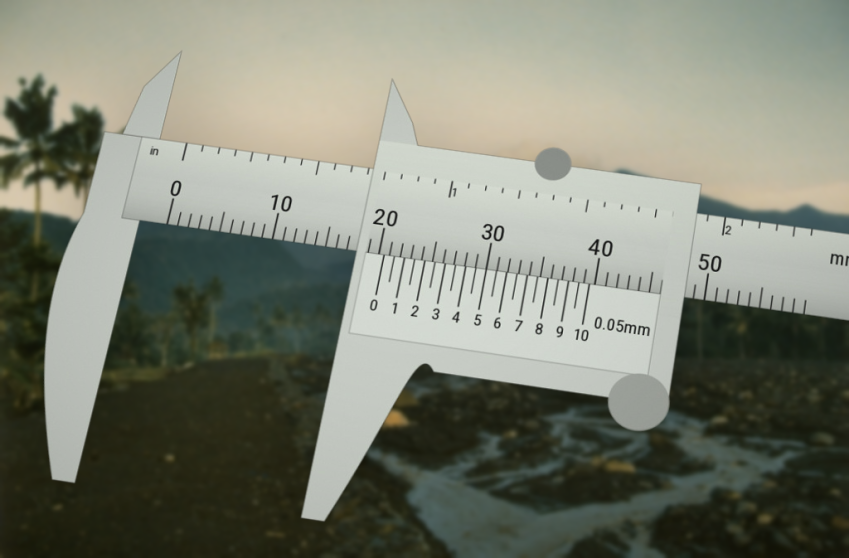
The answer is 20.5 mm
